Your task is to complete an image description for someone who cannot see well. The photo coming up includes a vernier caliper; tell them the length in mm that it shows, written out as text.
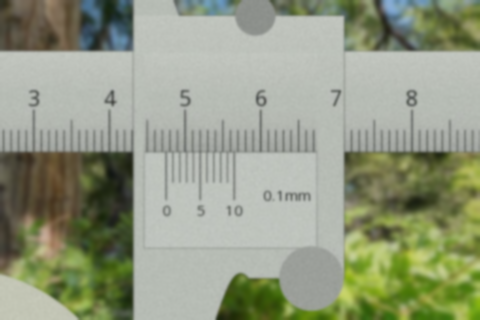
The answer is 47.5 mm
